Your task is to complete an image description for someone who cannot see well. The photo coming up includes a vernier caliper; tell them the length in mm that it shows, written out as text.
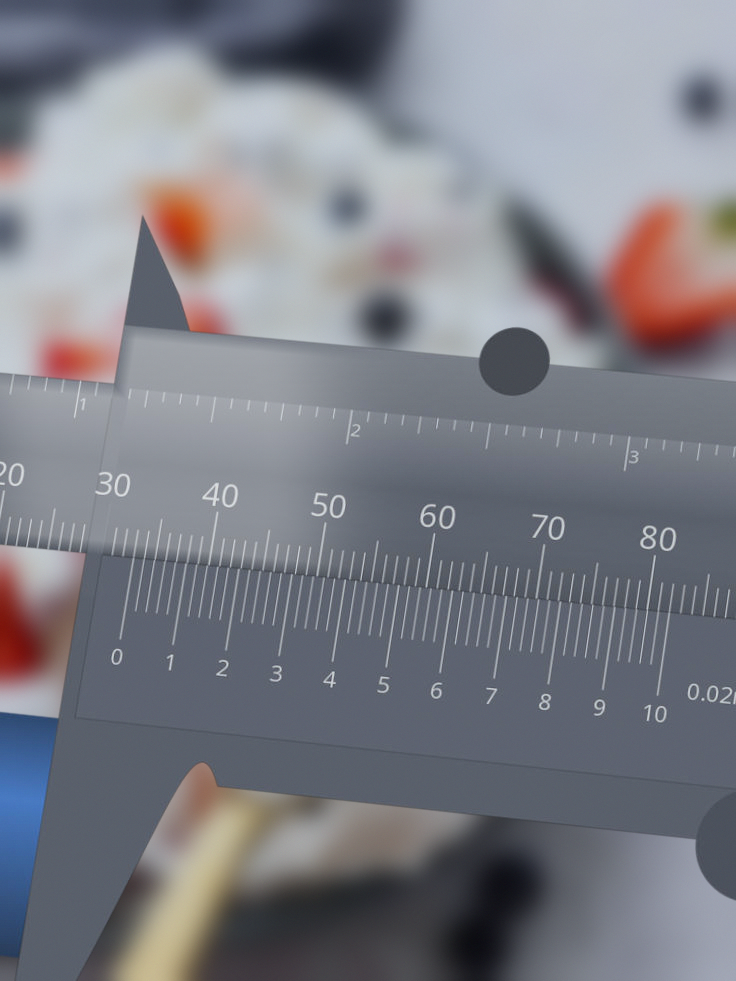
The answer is 33.0 mm
